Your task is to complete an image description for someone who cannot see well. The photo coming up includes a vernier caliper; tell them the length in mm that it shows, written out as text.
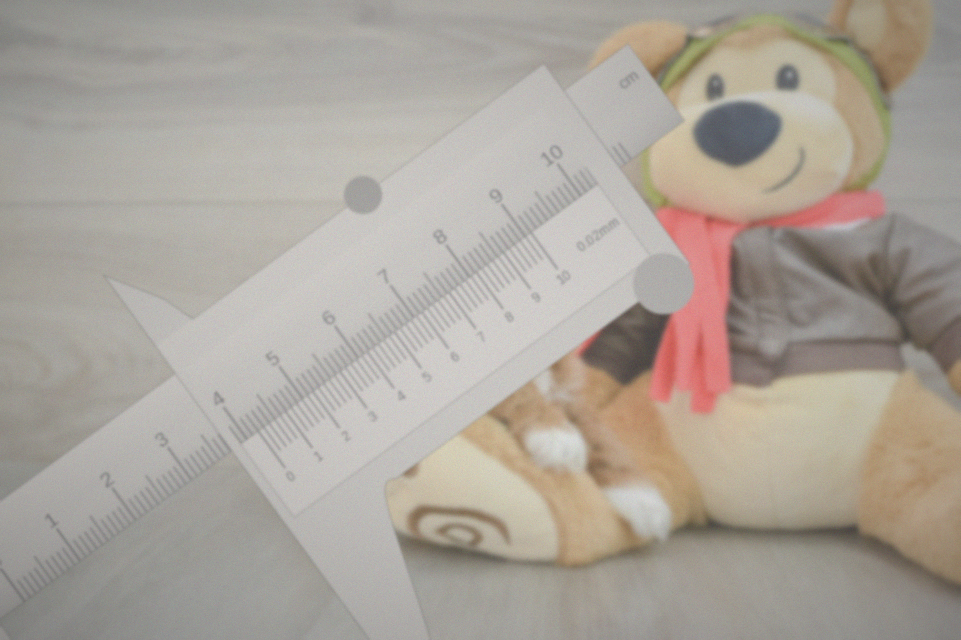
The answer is 42.0 mm
